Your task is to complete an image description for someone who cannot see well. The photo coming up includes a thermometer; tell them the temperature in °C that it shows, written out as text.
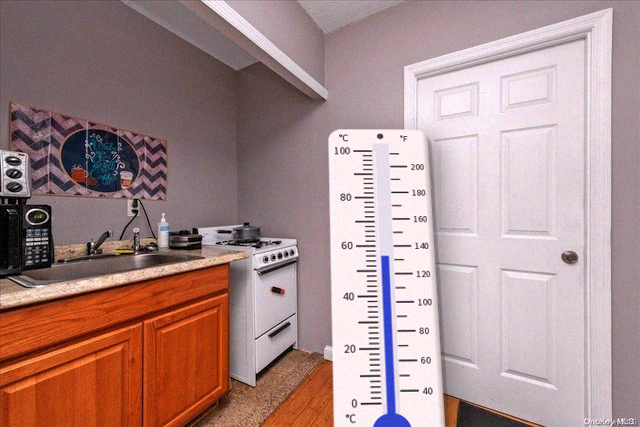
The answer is 56 °C
